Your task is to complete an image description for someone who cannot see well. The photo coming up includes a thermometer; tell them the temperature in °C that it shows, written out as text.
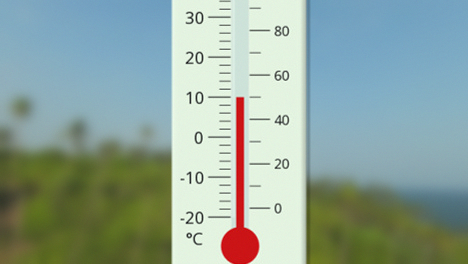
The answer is 10 °C
